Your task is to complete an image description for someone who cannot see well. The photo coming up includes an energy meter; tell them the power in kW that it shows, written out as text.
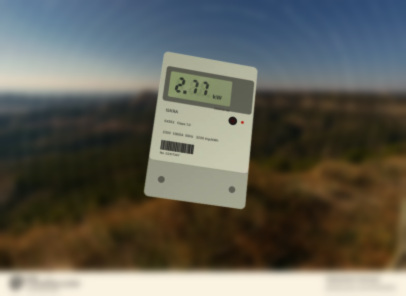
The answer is 2.77 kW
